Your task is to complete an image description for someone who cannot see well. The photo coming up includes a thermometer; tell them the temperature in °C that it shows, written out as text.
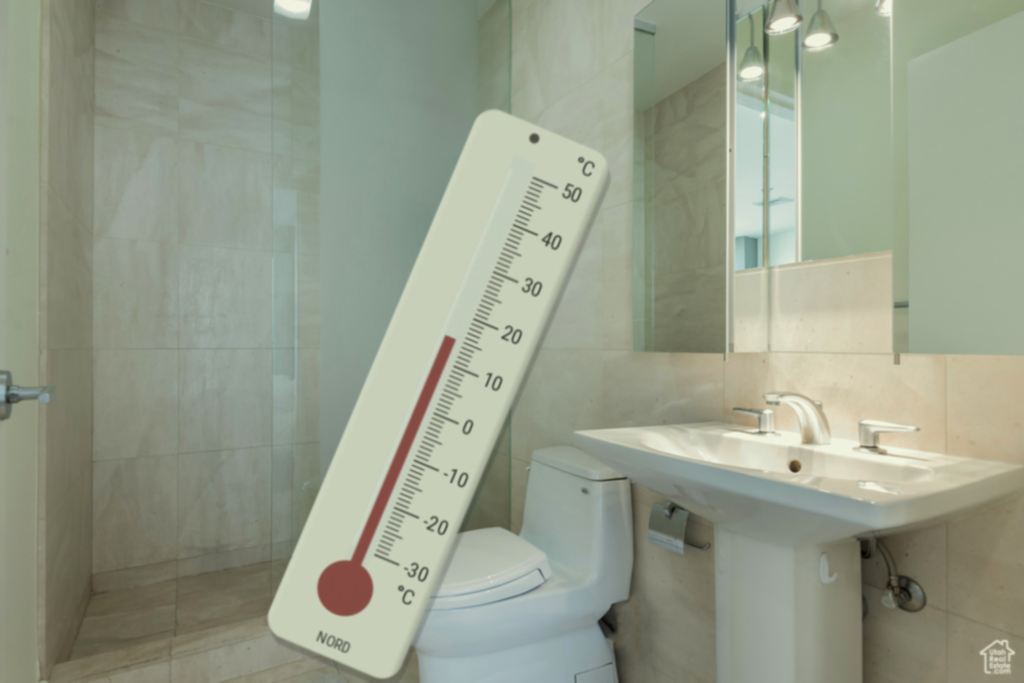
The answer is 15 °C
